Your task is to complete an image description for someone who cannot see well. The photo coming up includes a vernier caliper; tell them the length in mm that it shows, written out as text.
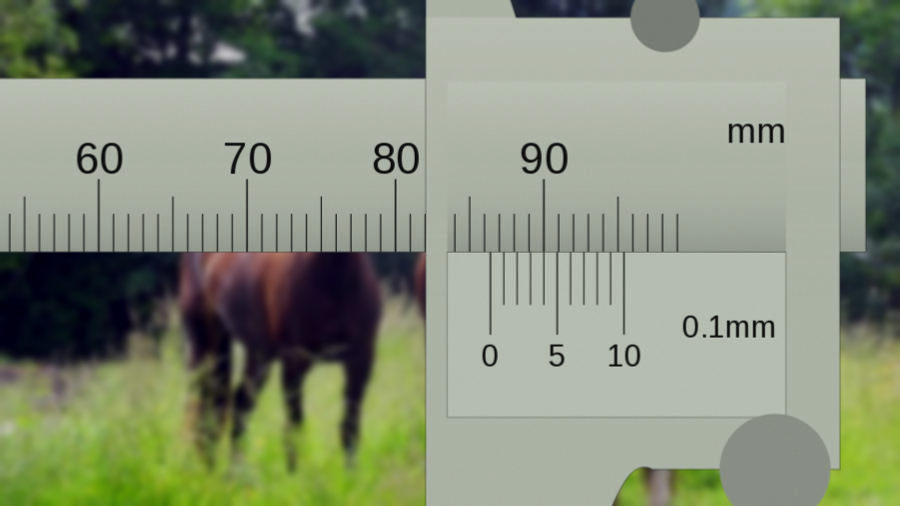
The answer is 86.4 mm
